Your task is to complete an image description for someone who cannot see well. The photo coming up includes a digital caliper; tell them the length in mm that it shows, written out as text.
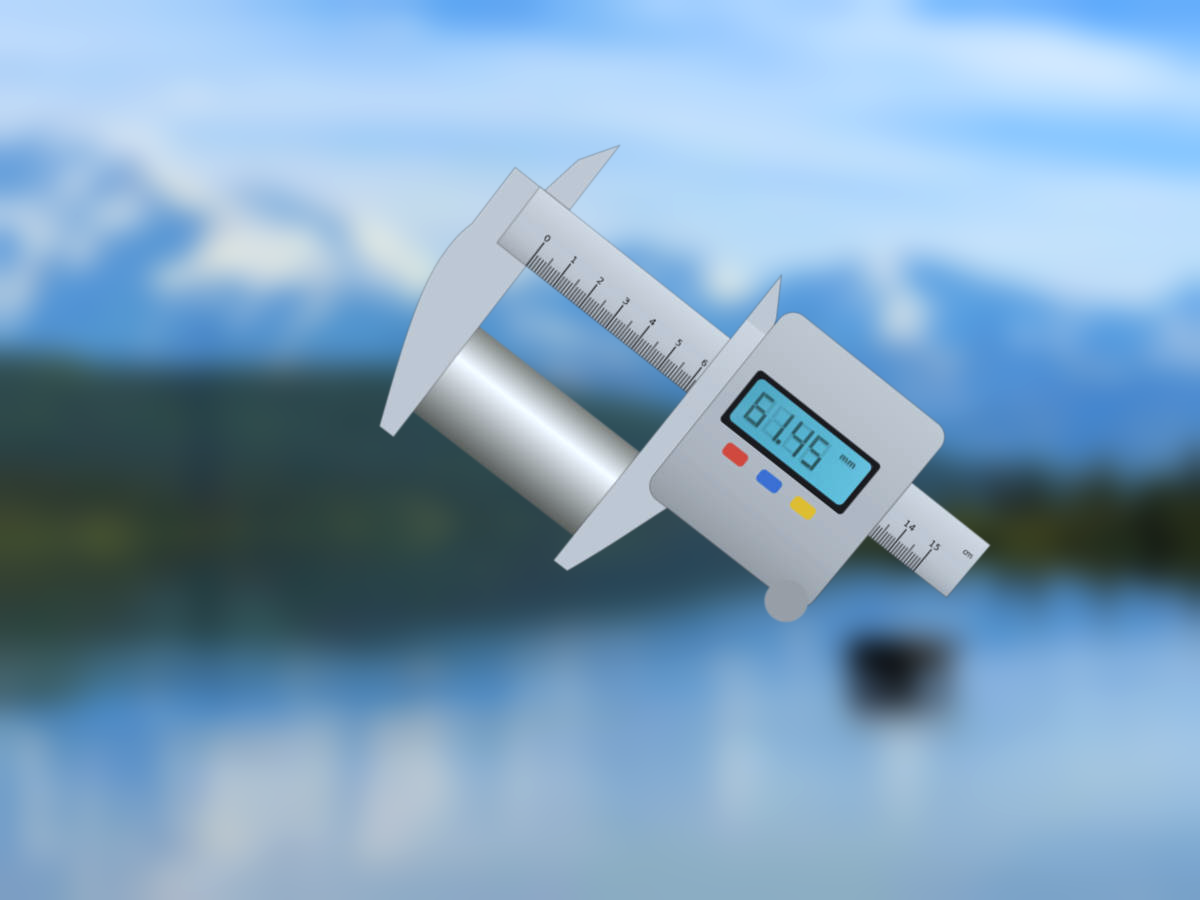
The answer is 61.45 mm
